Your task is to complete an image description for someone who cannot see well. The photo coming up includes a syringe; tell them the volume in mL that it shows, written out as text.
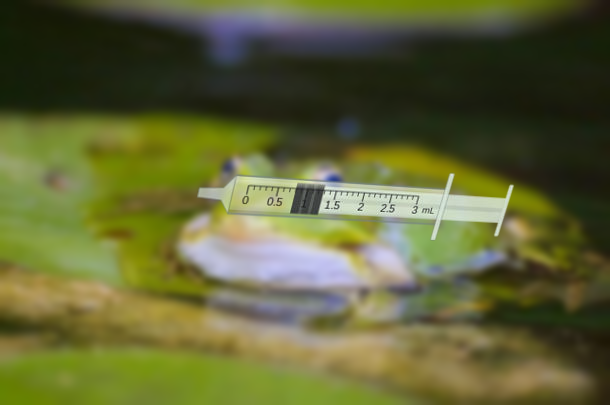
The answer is 0.8 mL
